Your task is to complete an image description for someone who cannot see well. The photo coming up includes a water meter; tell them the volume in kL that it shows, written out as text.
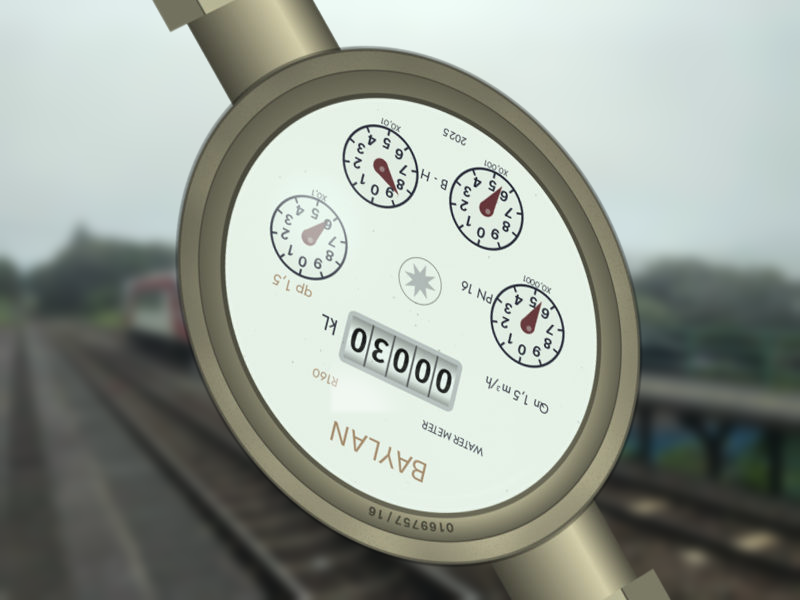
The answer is 30.5855 kL
